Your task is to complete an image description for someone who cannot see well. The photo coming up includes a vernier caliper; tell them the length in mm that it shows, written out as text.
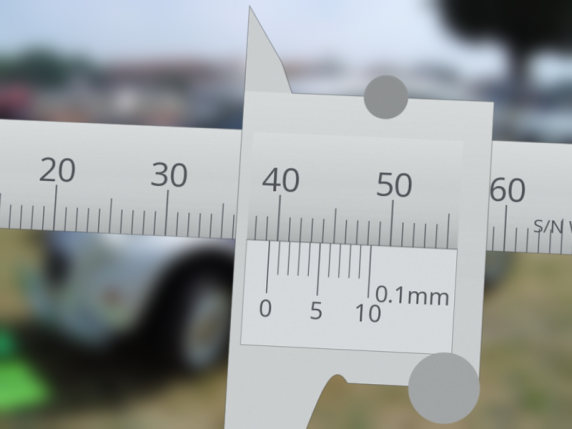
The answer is 39.3 mm
